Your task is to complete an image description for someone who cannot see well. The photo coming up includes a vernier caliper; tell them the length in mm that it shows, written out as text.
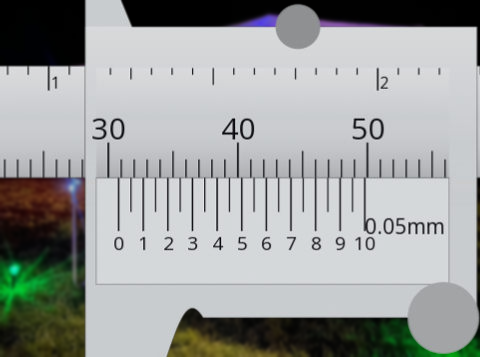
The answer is 30.8 mm
